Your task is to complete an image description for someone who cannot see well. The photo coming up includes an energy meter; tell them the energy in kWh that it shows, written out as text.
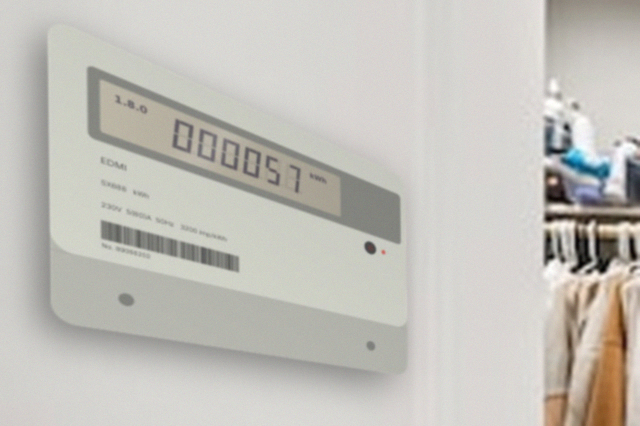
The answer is 57 kWh
